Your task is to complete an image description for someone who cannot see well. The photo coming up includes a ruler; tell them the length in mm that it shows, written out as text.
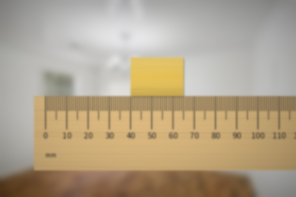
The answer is 25 mm
